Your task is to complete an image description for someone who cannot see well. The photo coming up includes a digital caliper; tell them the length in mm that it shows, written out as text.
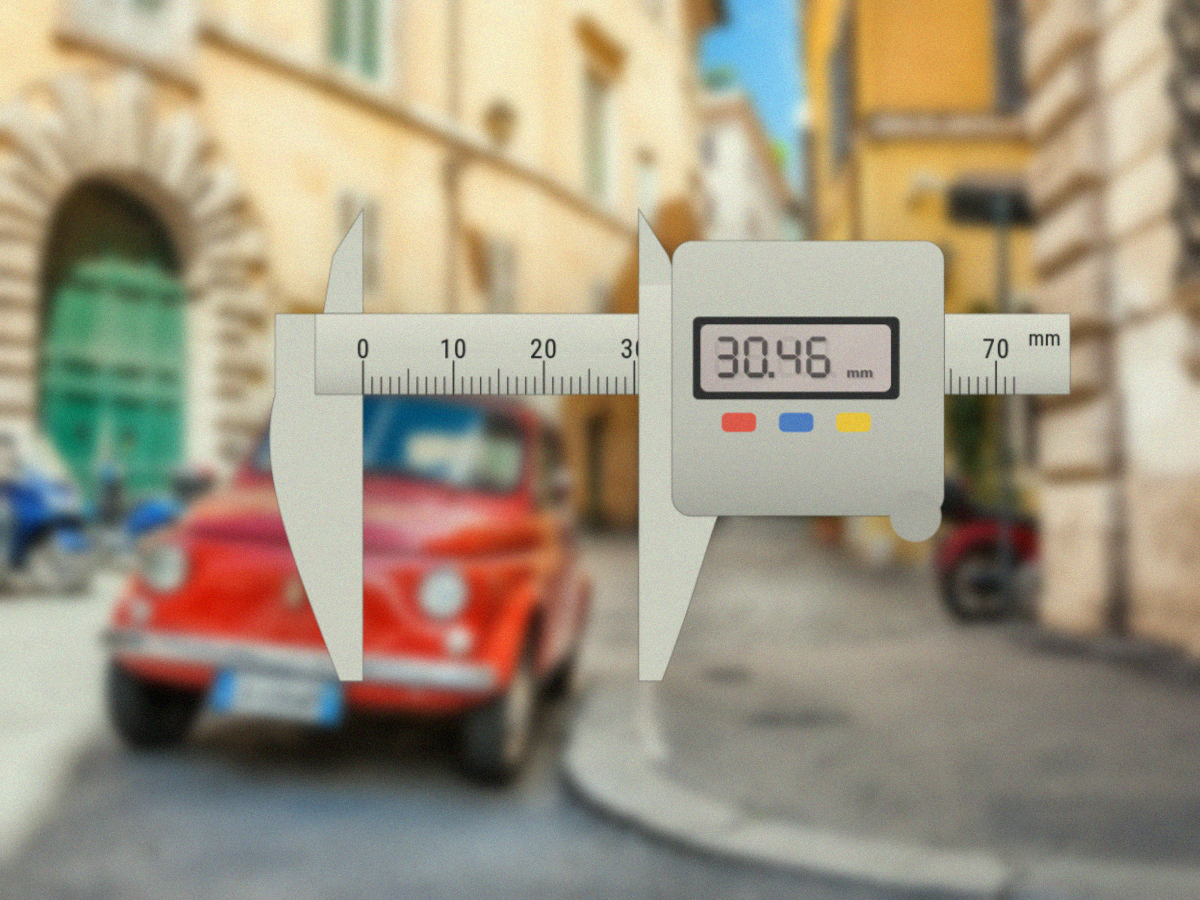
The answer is 30.46 mm
